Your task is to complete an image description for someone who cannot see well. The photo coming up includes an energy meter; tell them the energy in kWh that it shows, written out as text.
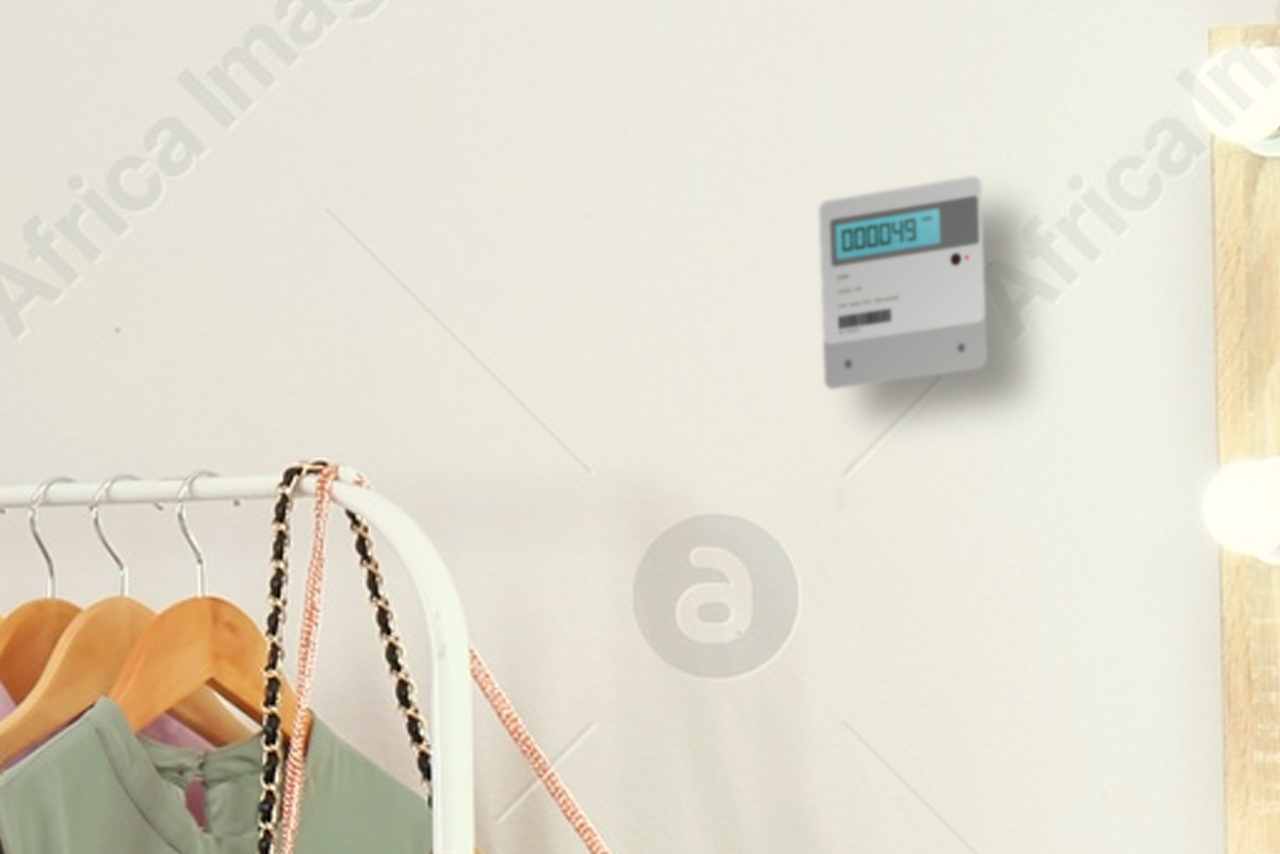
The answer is 49 kWh
